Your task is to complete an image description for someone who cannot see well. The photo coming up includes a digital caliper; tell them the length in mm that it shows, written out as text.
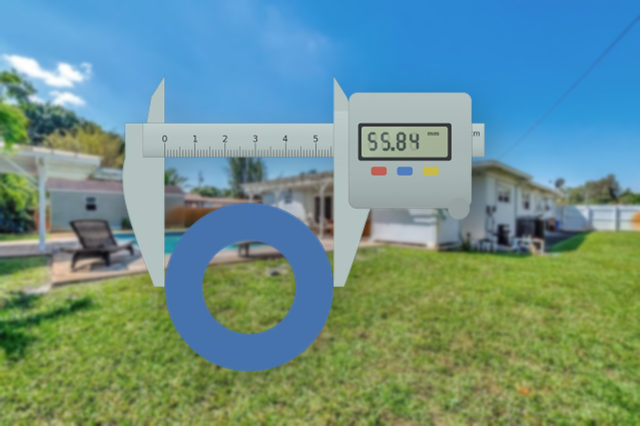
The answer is 55.84 mm
